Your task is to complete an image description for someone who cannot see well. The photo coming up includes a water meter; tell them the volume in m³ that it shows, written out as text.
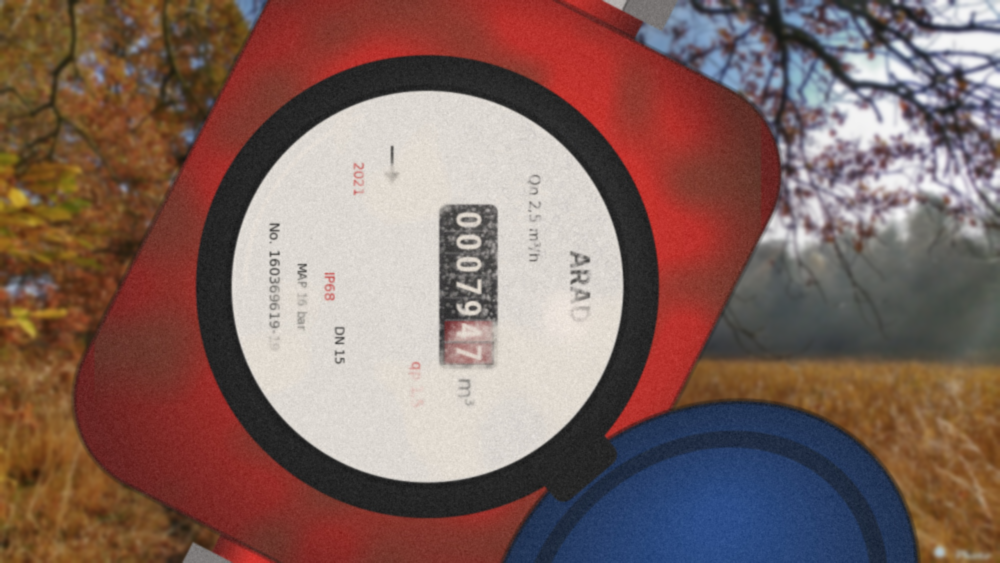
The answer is 79.47 m³
